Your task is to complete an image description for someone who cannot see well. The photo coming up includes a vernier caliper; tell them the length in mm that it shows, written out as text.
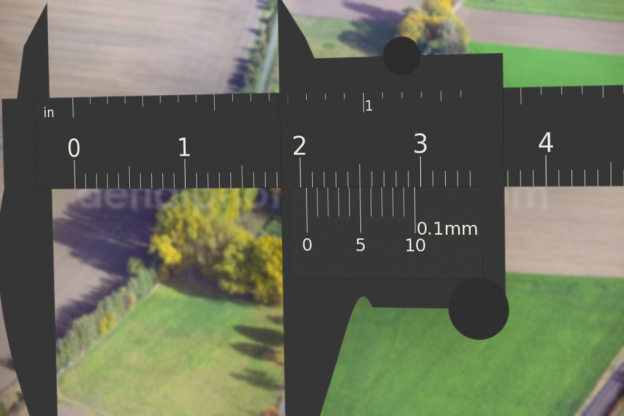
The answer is 20.5 mm
